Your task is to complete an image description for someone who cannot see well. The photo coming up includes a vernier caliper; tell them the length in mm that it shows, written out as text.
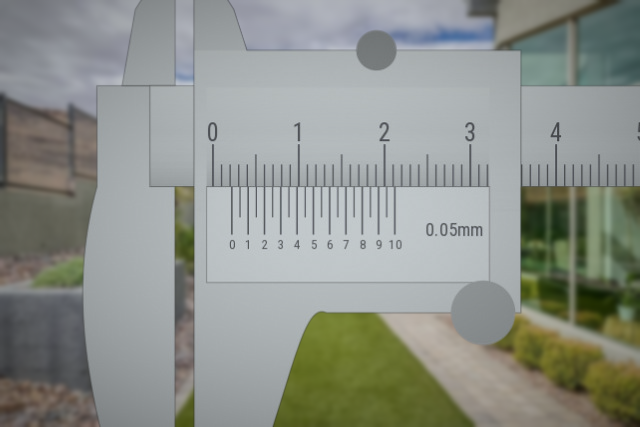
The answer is 2.2 mm
